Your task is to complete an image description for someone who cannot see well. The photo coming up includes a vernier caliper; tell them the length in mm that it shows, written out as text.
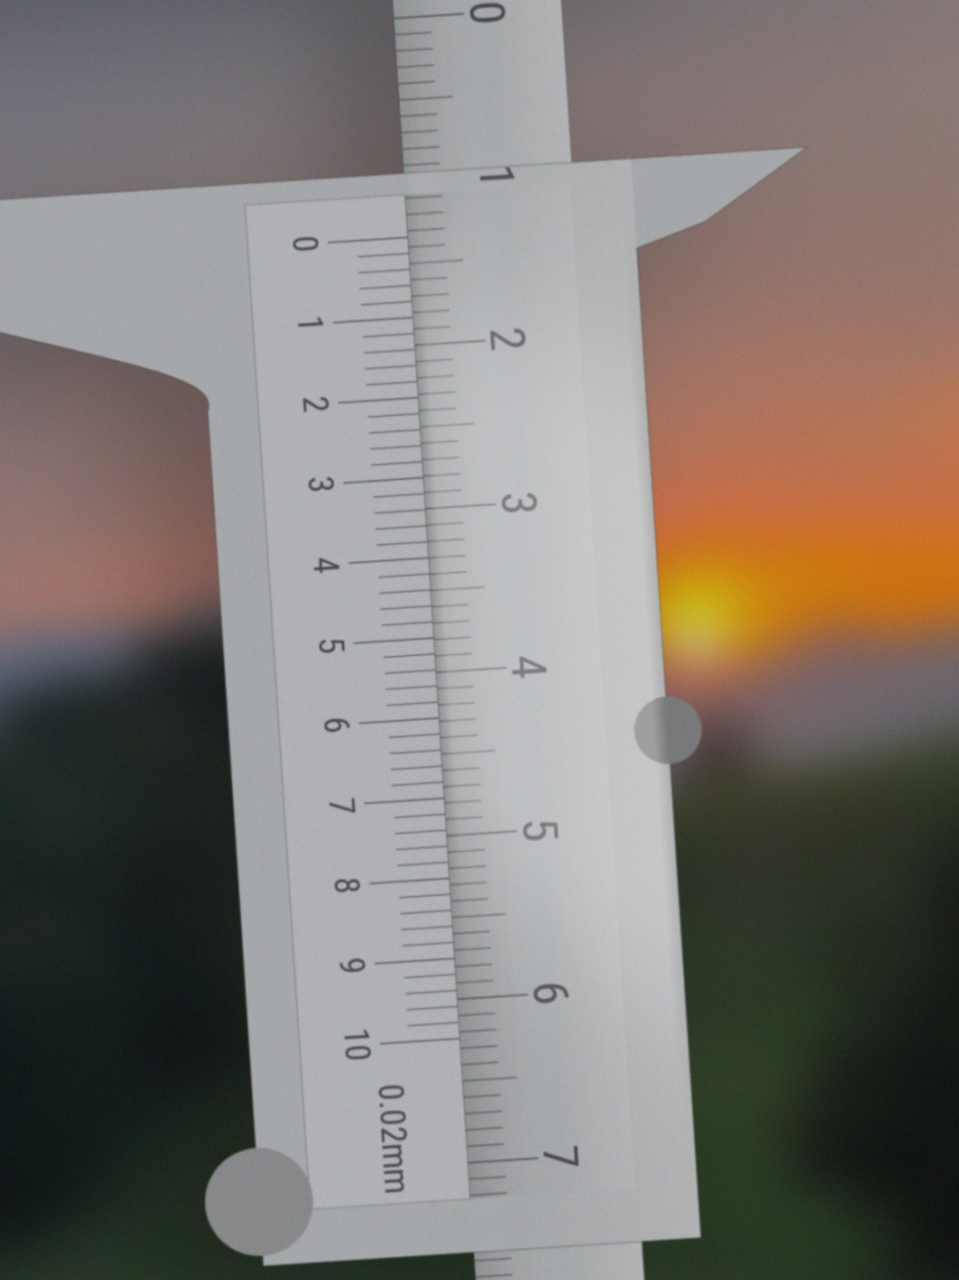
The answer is 13.4 mm
